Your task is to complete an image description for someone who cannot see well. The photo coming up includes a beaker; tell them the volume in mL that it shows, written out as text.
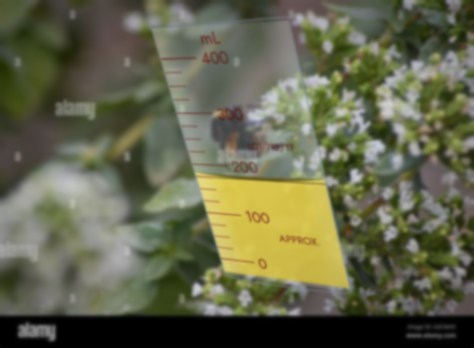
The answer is 175 mL
